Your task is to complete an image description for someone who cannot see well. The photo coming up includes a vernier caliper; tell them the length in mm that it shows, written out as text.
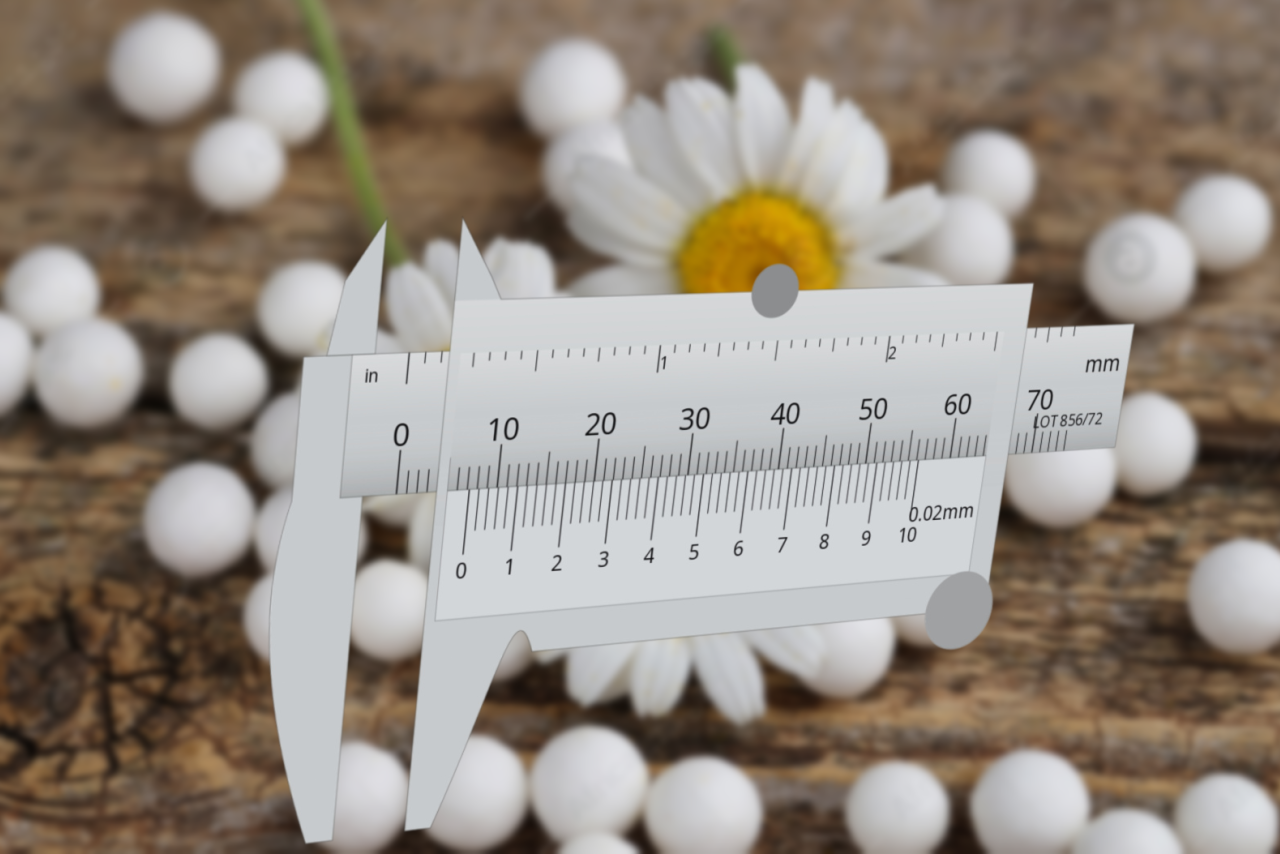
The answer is 7.2 mm
